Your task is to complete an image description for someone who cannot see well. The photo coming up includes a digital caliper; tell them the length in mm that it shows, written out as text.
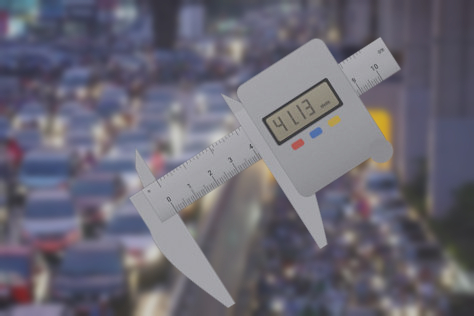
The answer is 41.13 mm
